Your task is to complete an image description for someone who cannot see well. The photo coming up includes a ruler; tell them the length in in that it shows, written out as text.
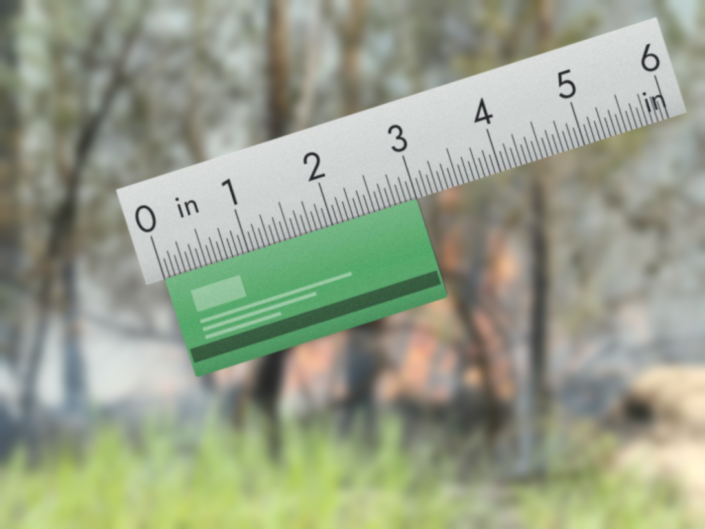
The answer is 3 in
